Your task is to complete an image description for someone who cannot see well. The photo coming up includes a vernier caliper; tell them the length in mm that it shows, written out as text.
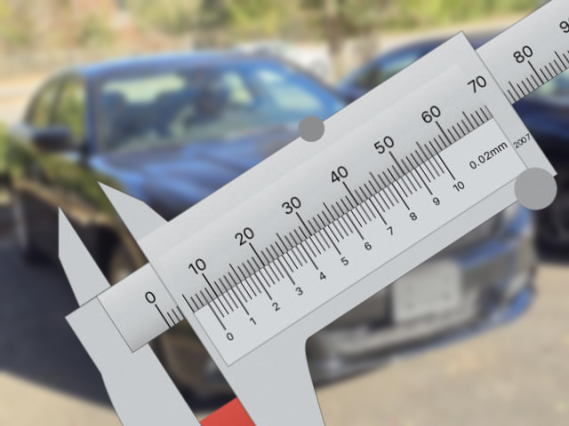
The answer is 8.0 mm
